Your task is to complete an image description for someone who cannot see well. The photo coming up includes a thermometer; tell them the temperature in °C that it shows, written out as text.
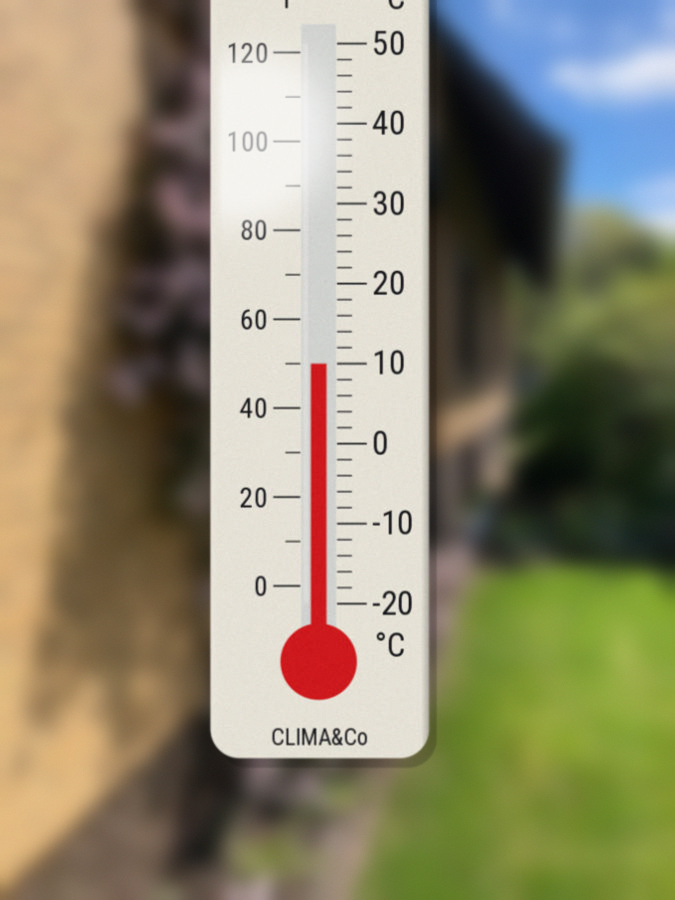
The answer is 10 °C
